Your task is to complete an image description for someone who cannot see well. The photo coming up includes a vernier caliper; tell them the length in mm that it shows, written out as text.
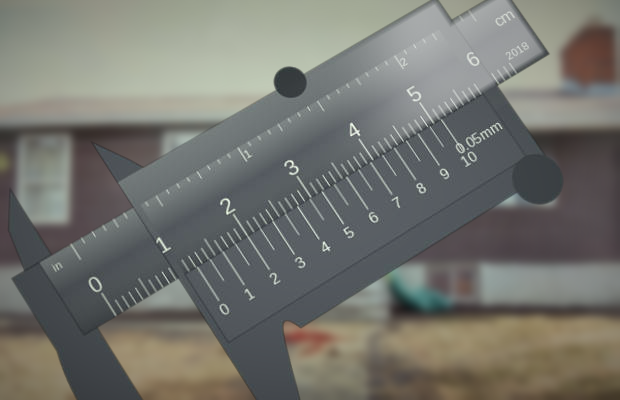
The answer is 12.2 mm
